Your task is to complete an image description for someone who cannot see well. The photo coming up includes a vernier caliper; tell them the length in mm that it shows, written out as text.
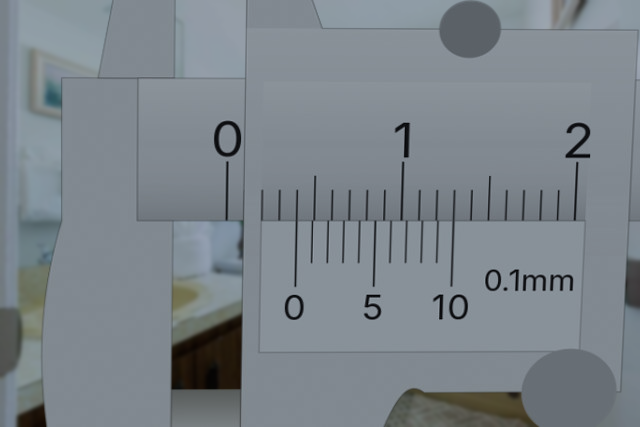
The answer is 4.0 mm
